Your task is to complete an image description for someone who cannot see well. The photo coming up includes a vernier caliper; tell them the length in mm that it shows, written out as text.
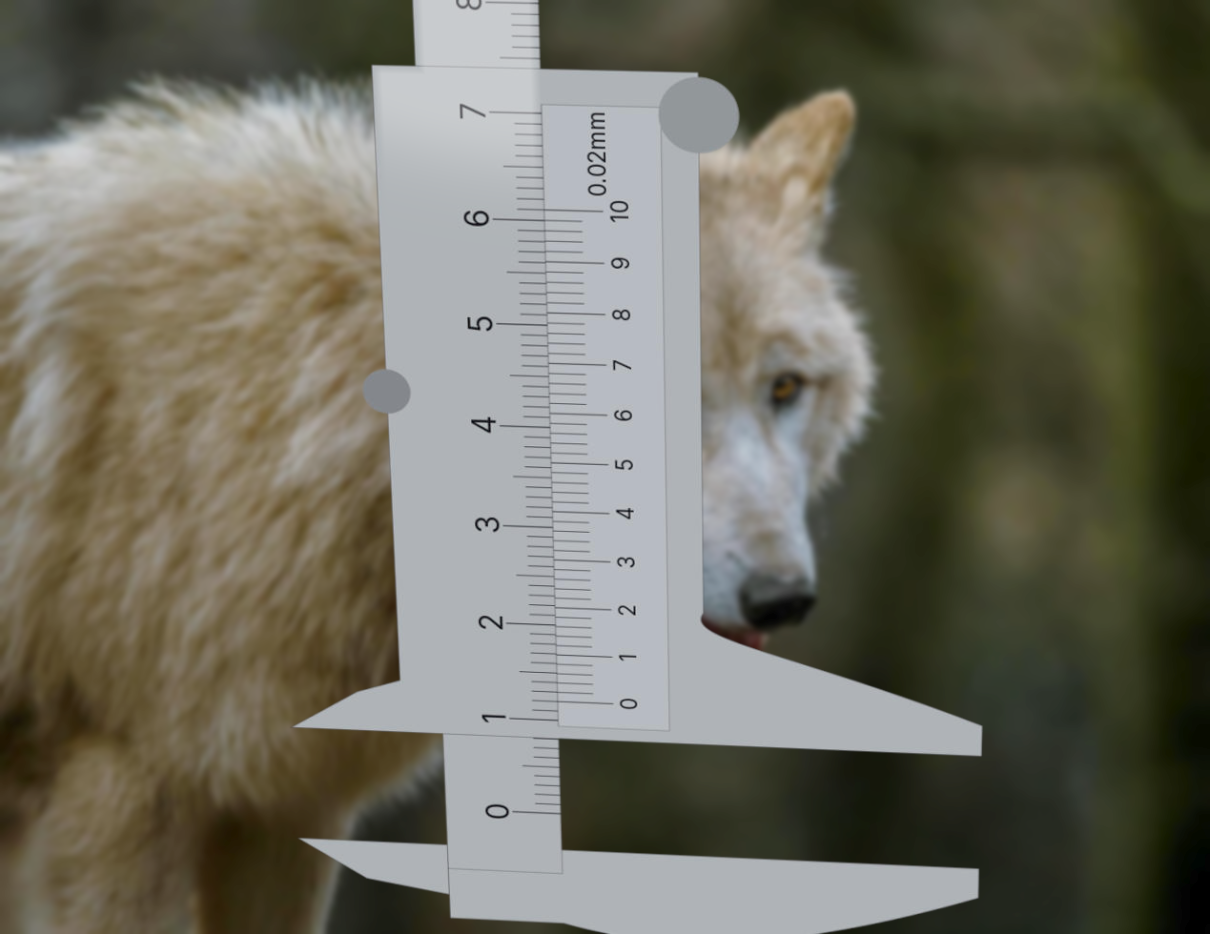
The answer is 12.0 mm
